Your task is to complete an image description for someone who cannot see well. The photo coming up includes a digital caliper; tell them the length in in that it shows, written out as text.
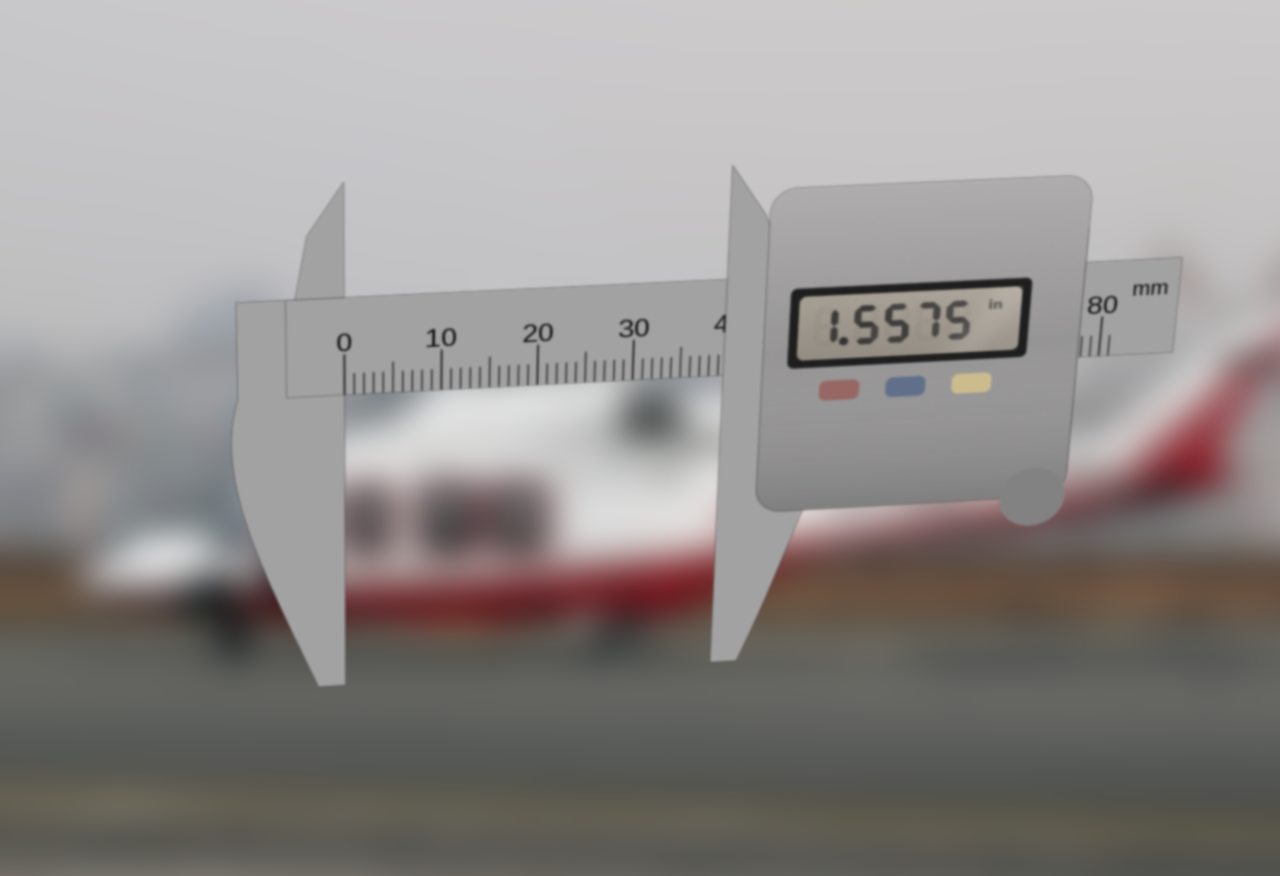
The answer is 1.5575 in
